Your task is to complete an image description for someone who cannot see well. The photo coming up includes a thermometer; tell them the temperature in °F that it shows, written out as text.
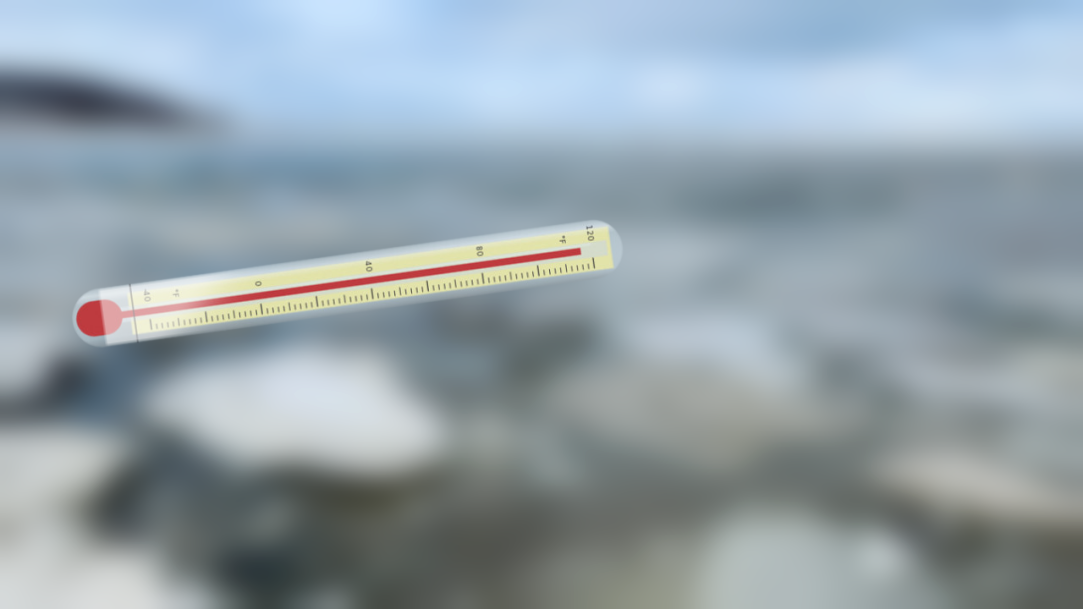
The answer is 116 °F
